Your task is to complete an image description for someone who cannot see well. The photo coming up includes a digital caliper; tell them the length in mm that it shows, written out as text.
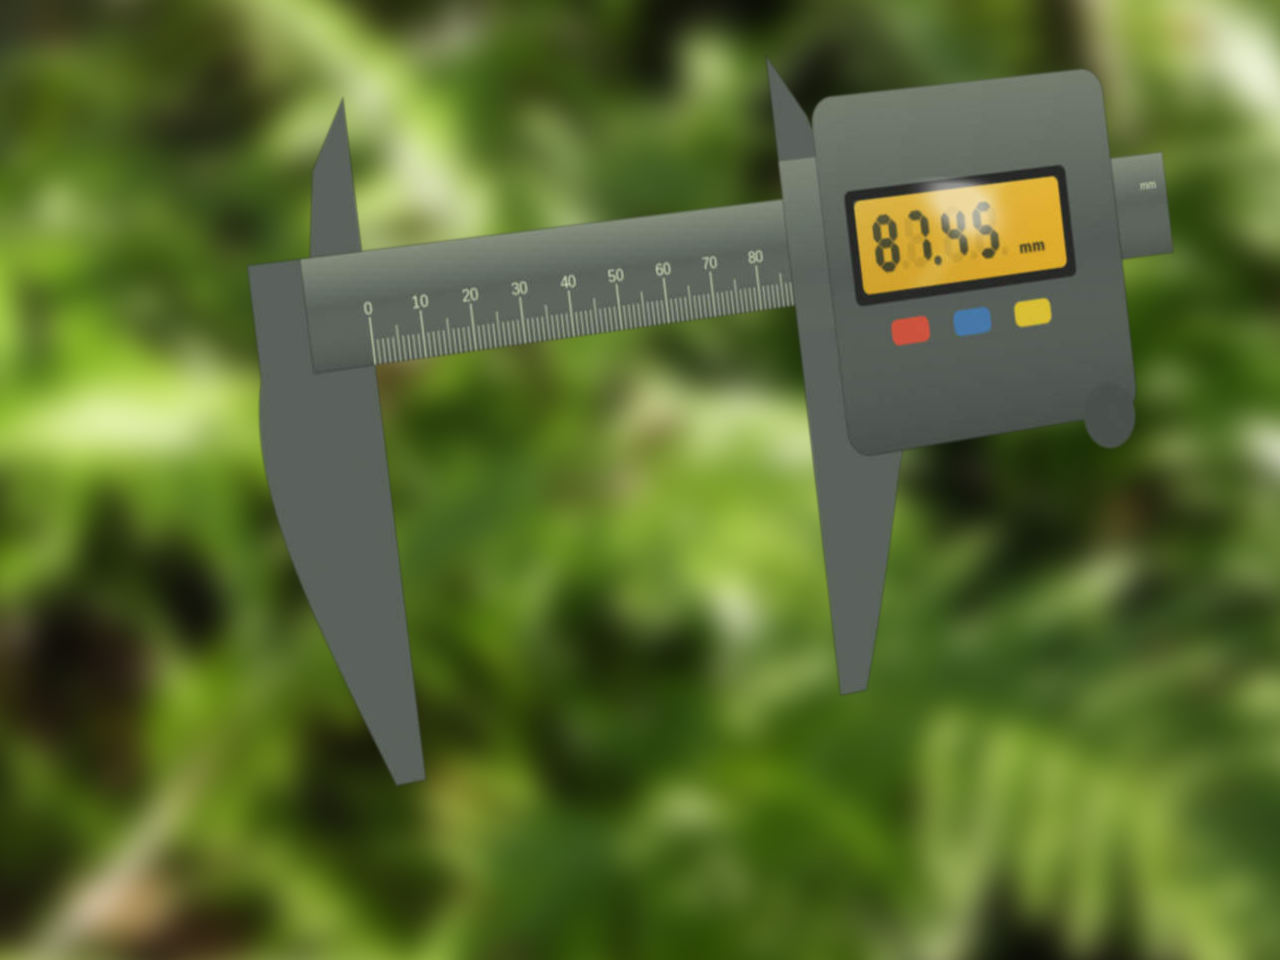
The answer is 87.45 mm
